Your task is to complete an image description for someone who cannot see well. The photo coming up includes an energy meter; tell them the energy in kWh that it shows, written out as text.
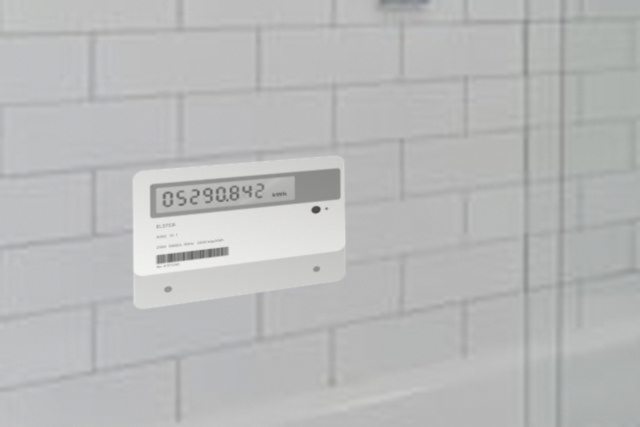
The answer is 5290.842 kWh
